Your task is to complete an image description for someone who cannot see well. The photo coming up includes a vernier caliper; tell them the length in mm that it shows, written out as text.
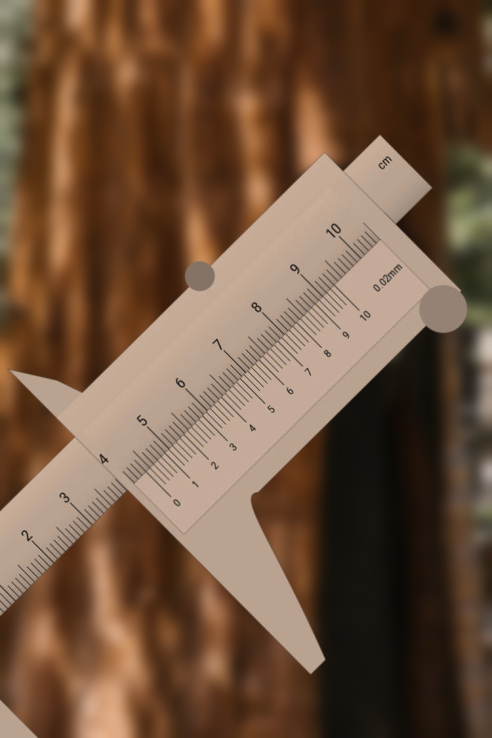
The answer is 44.0 mm
